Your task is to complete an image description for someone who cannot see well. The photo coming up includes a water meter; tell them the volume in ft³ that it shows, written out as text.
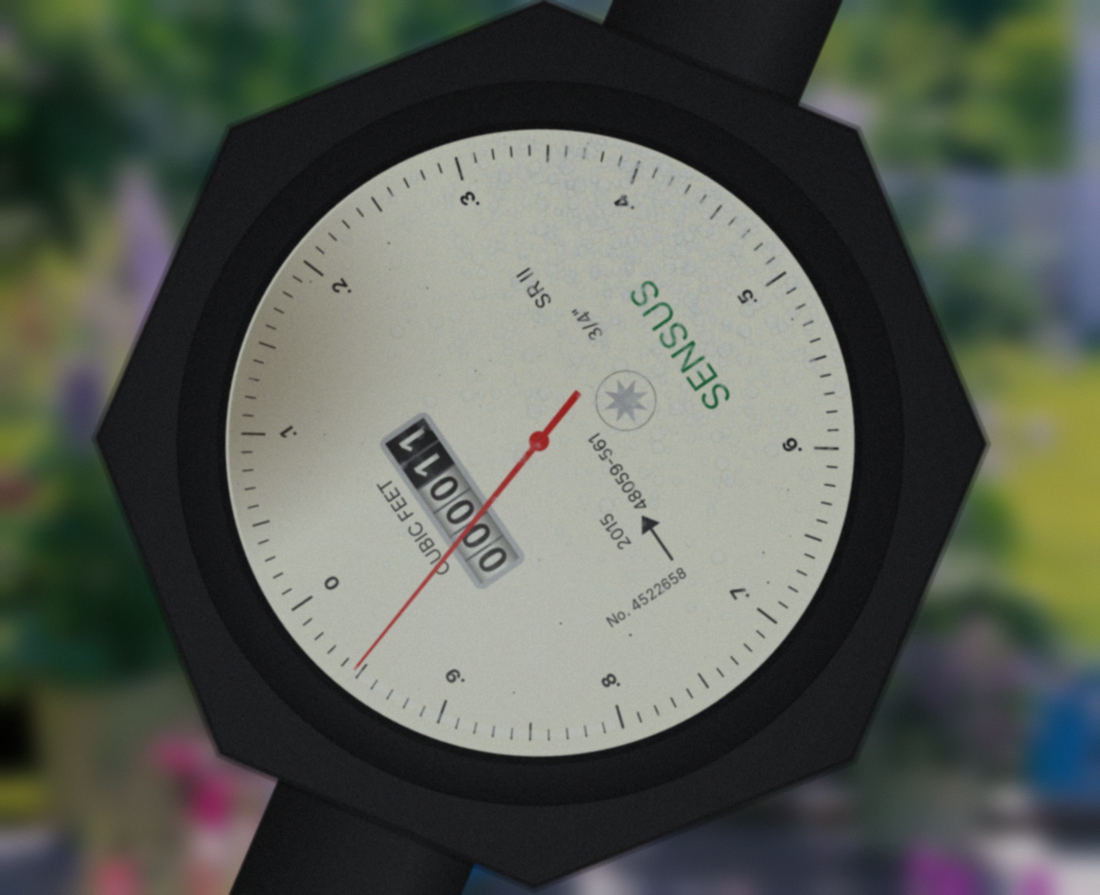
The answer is 10.95 ft³
